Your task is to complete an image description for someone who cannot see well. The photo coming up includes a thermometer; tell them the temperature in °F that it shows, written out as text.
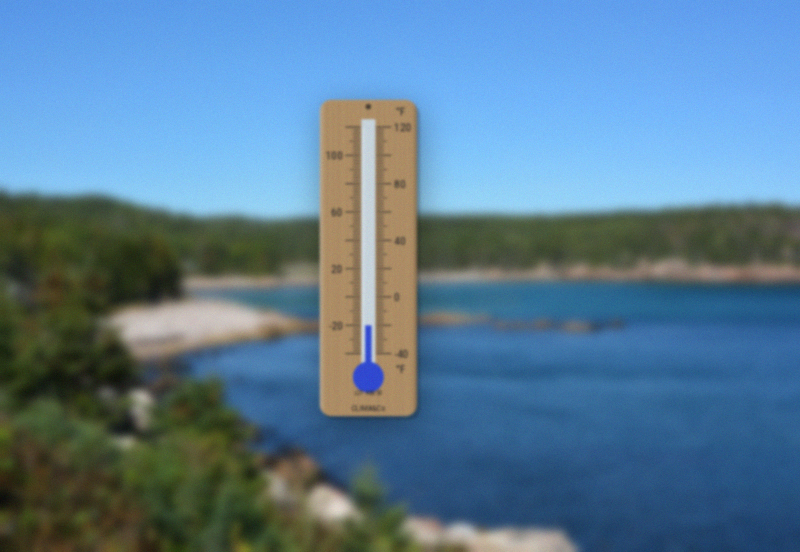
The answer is -20 °F
